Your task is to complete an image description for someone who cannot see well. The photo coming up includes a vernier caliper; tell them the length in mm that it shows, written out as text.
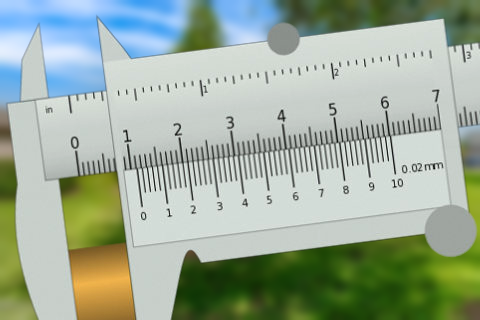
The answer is 11.2 mm
